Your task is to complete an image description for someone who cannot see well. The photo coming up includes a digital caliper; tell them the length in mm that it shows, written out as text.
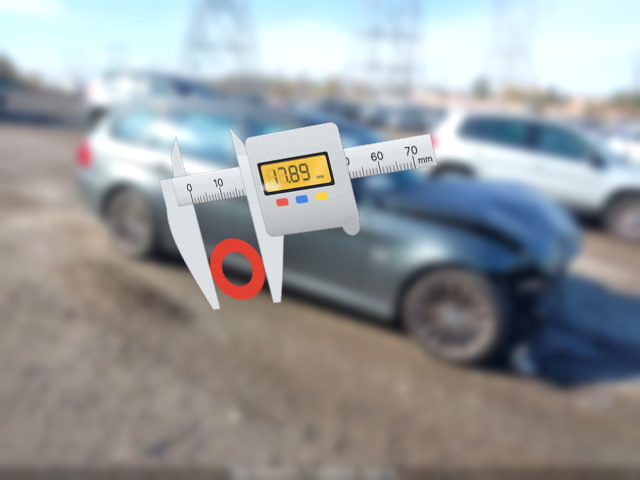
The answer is 17.89 mm
